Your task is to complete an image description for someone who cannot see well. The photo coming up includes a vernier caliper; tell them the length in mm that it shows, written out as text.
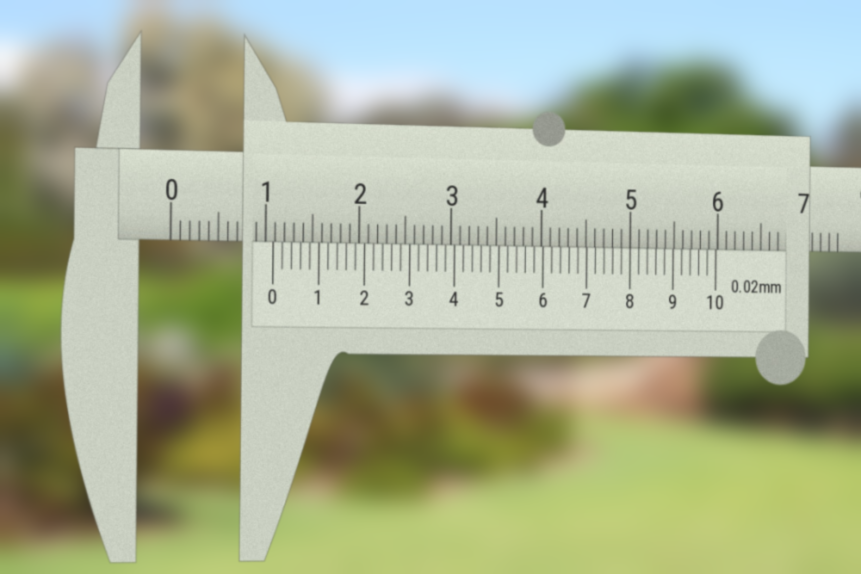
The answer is 10.8 mm
